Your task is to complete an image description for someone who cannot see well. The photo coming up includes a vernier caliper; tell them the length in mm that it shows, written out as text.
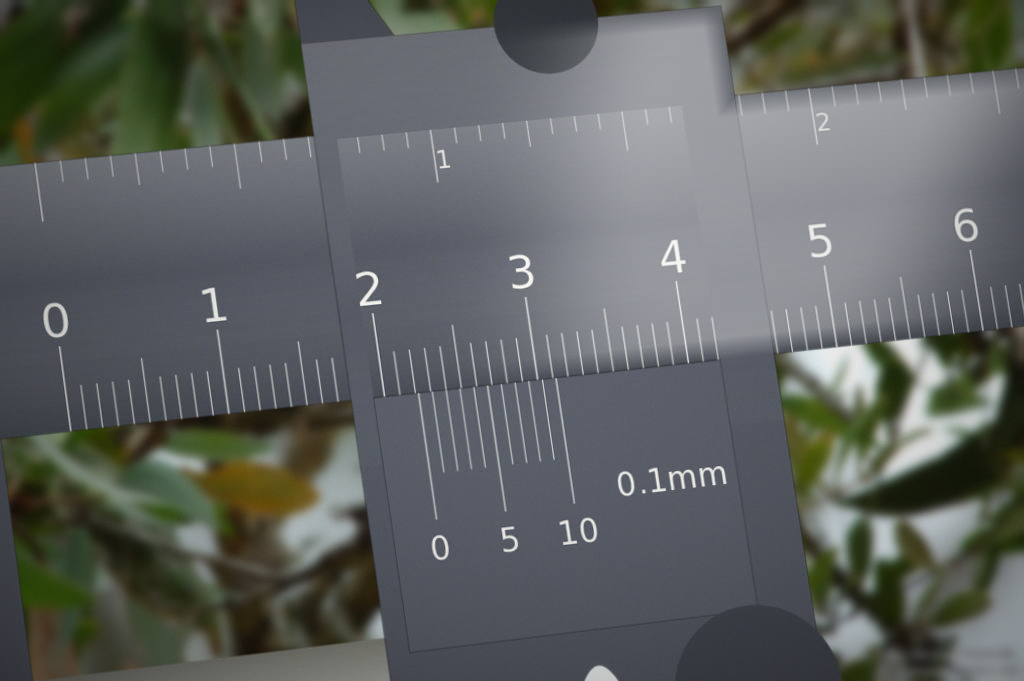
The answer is 22.2 mm
